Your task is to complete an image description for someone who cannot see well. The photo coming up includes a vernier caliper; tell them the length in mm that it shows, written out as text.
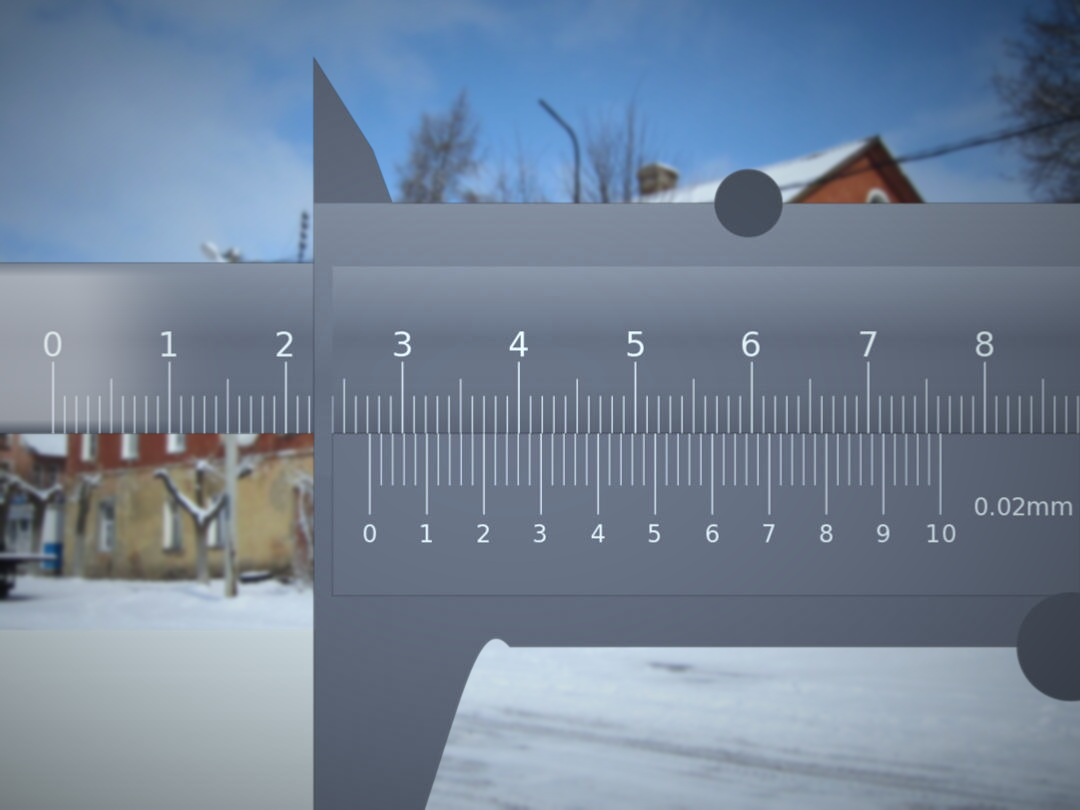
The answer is 27.2 mm
